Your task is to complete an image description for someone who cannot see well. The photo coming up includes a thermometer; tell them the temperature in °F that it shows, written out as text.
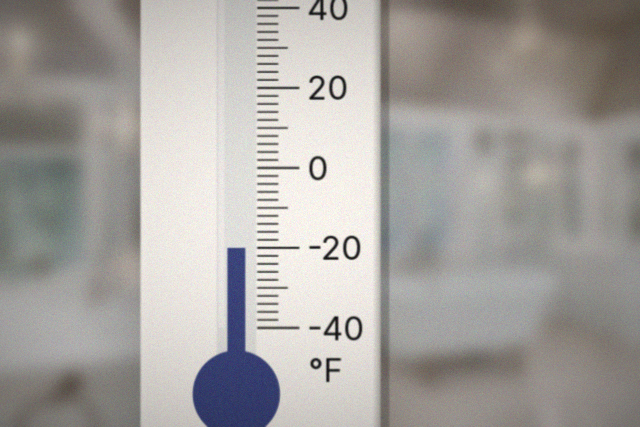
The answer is -20 °F
